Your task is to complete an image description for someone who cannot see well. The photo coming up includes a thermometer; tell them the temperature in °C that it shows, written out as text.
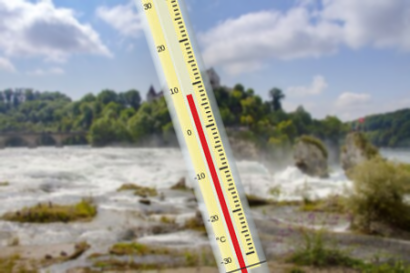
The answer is 8 °C
